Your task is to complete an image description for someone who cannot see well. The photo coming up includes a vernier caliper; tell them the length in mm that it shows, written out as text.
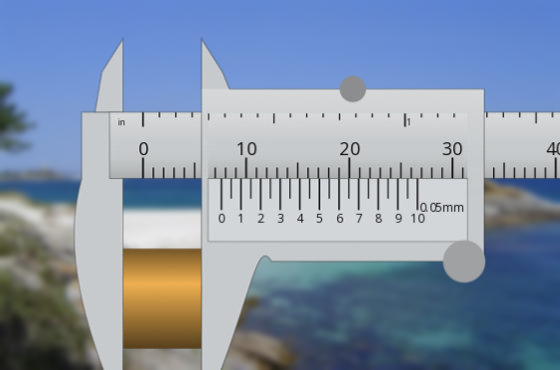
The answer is 7.6 mm
